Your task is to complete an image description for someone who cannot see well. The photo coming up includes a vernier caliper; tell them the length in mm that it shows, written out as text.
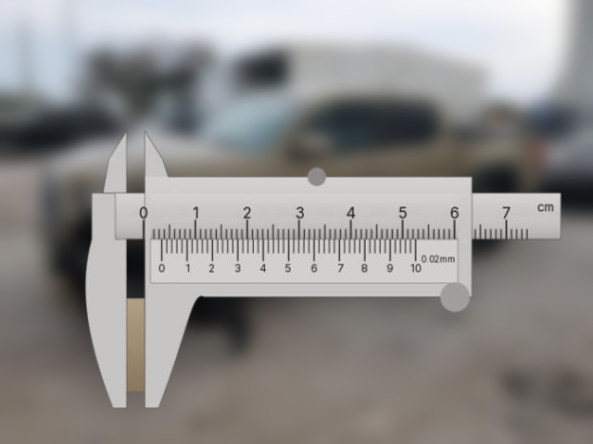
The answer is 3.5 mm
